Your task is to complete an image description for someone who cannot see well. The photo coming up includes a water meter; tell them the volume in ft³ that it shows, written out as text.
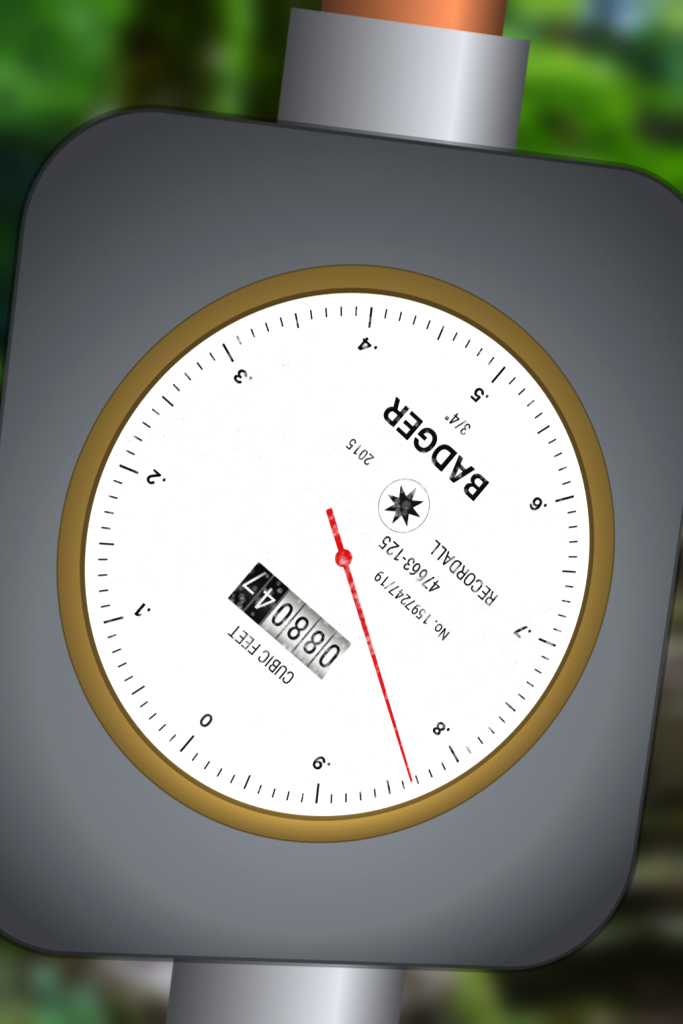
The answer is 88046.83 ft³
